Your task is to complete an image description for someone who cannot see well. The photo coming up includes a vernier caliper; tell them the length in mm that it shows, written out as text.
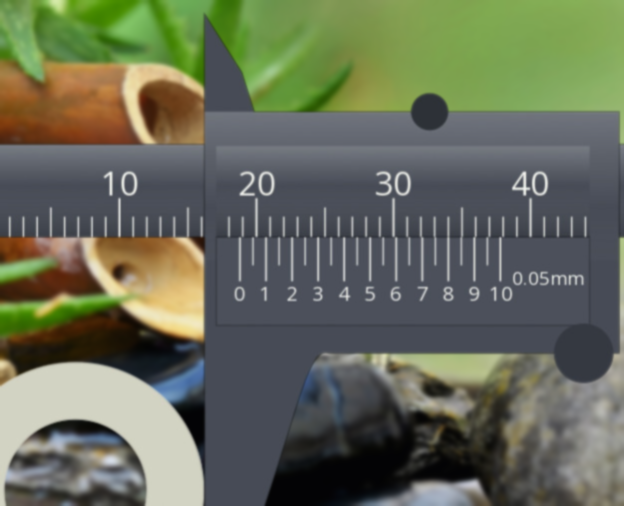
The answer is 18.8 mm
